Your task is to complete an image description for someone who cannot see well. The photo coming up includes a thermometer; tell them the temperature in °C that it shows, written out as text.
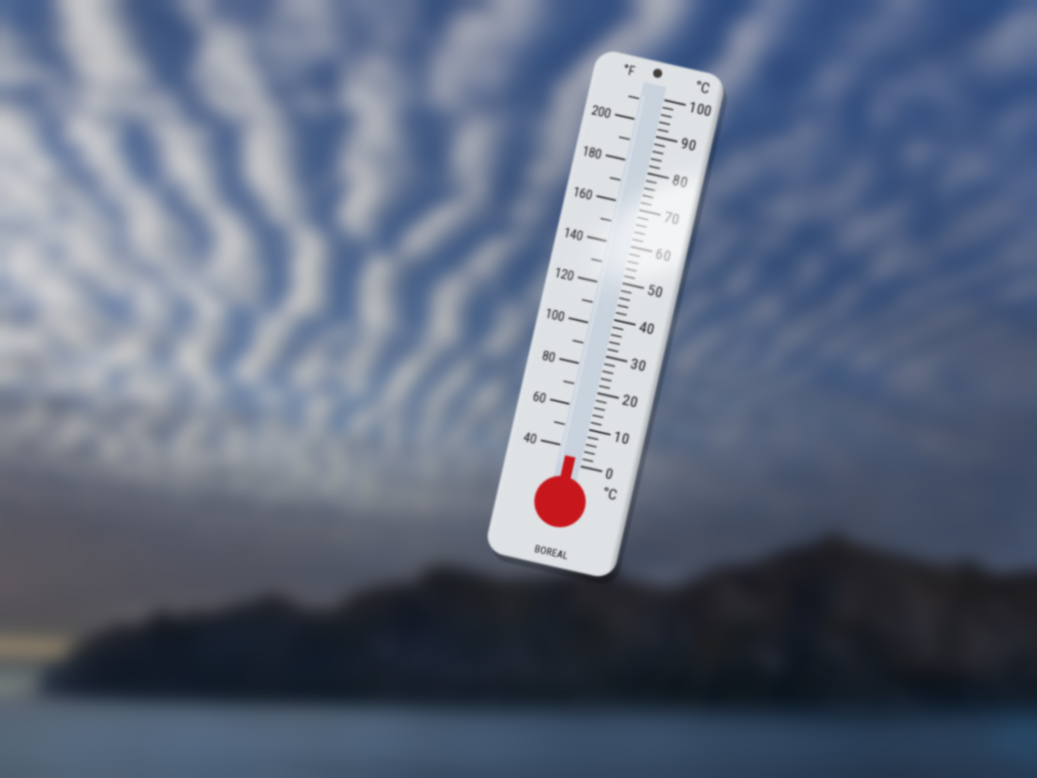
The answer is 2 °C
